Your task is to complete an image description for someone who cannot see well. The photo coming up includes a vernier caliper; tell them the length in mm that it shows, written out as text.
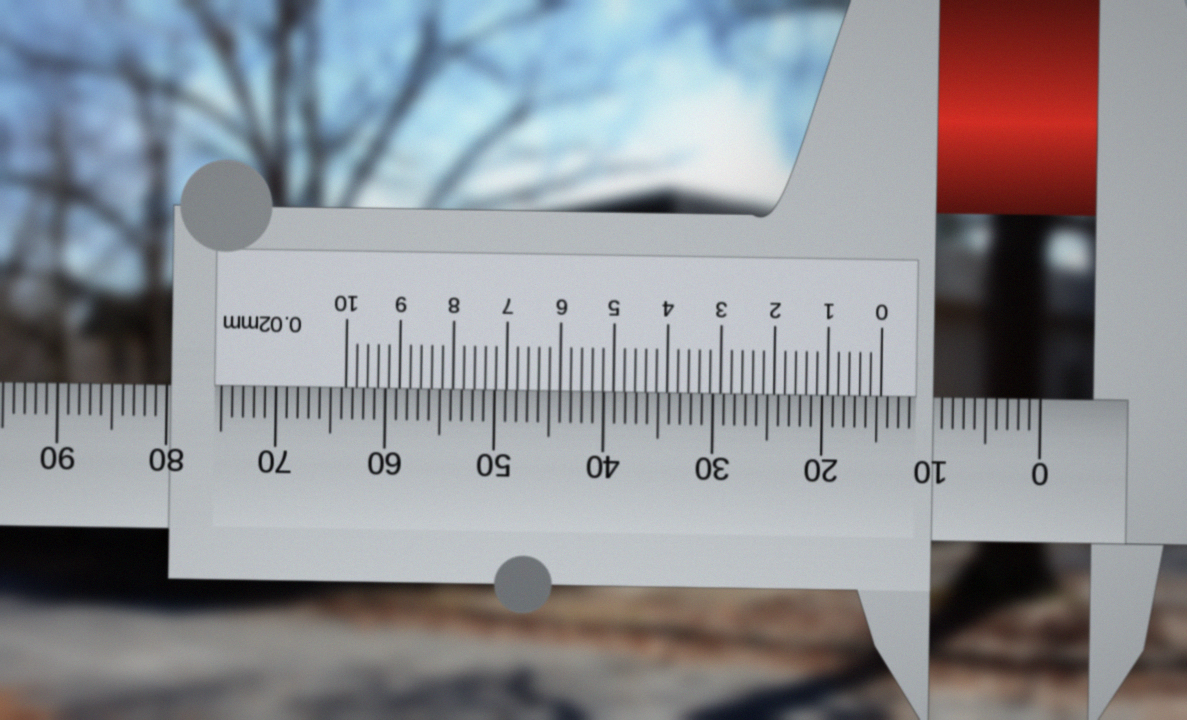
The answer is 14.6 mm
